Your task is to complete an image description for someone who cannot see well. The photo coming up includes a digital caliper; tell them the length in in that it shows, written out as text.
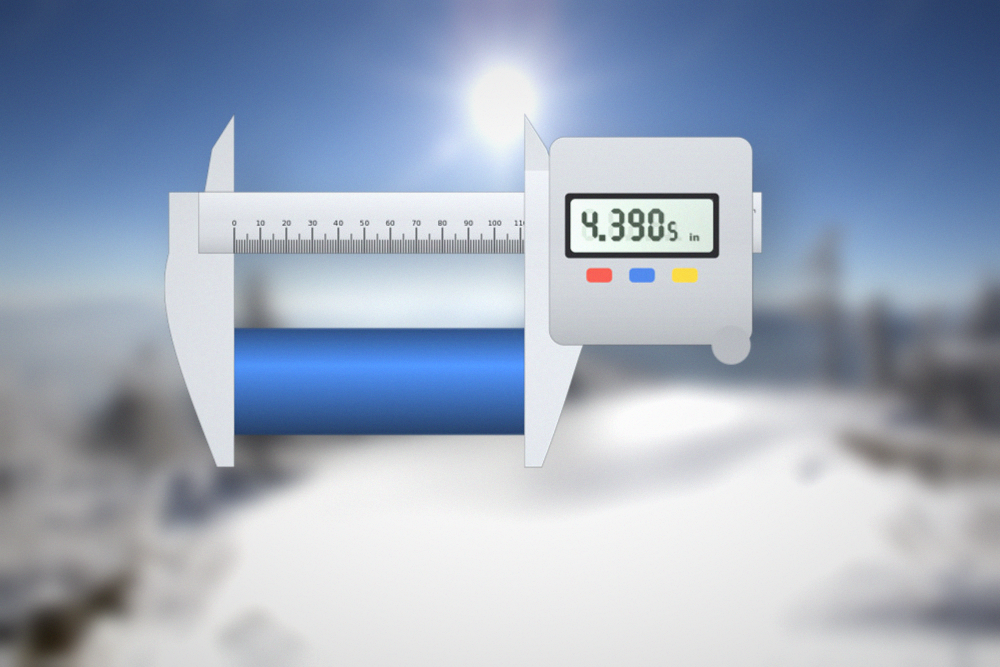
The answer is 4.3905 in
